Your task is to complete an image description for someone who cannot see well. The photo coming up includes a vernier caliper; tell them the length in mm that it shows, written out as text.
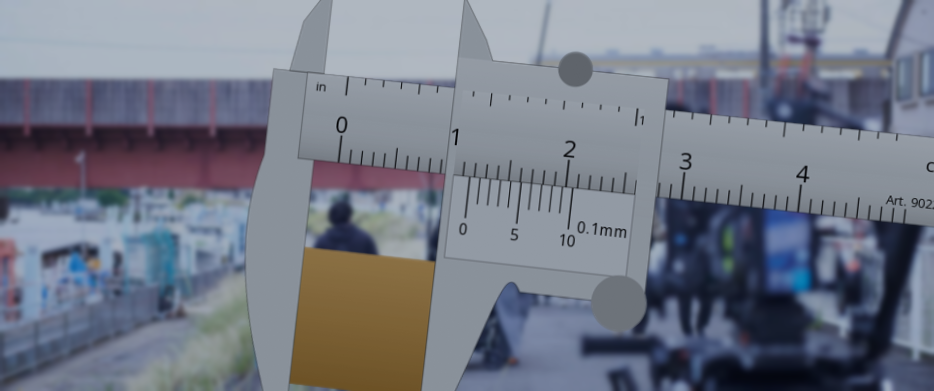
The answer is 11.6 mm
